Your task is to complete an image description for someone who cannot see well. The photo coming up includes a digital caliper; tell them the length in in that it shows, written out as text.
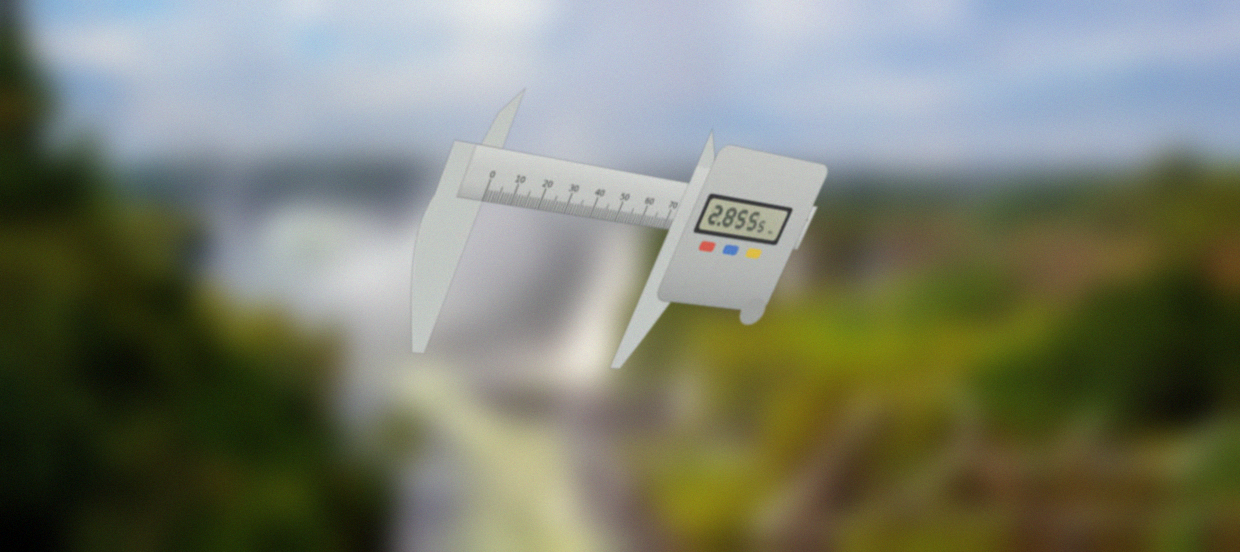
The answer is 2.8555 in
